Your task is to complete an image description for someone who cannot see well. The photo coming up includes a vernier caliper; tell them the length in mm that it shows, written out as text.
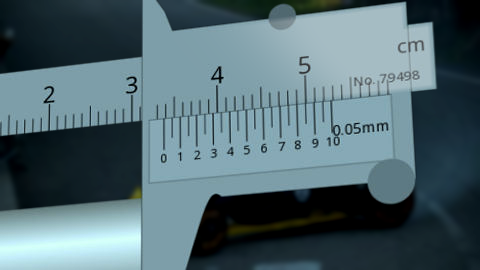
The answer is 33.8 mm
